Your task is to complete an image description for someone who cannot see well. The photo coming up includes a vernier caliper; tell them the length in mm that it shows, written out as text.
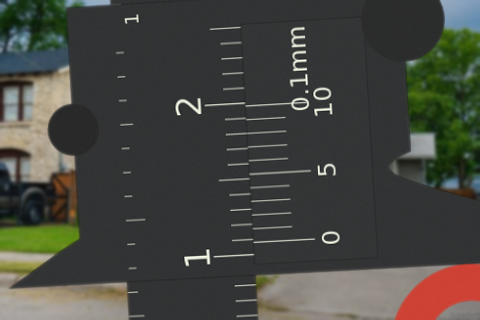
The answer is 10.8 mm
